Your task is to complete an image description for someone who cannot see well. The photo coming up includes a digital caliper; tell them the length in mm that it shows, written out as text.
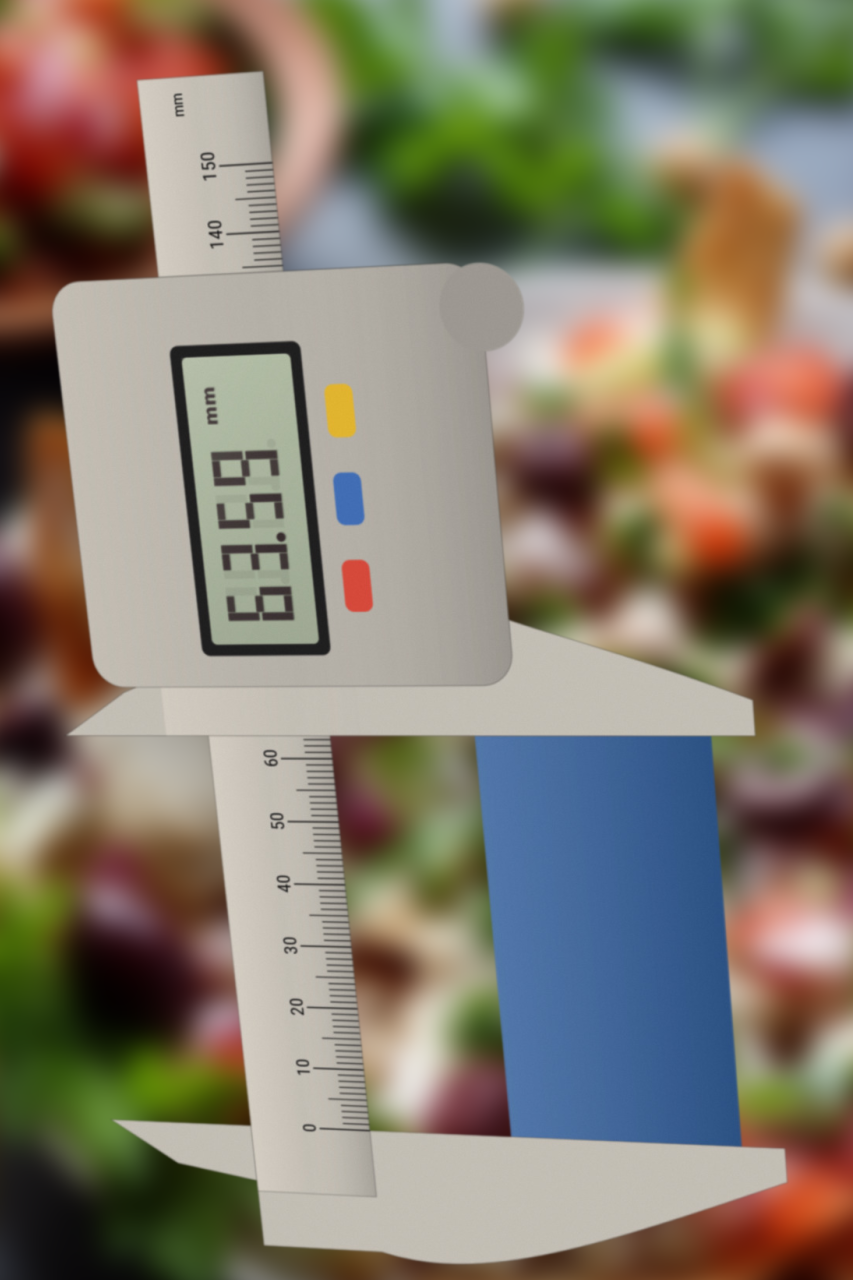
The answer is 63.59 mm
